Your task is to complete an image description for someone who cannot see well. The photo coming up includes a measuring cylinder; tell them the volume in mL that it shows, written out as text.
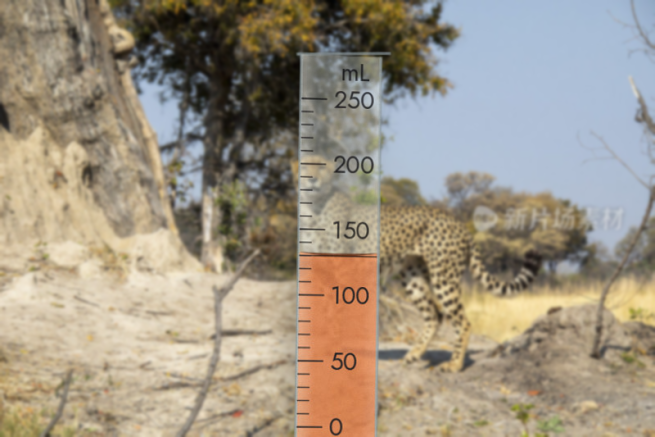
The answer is 130 mL
